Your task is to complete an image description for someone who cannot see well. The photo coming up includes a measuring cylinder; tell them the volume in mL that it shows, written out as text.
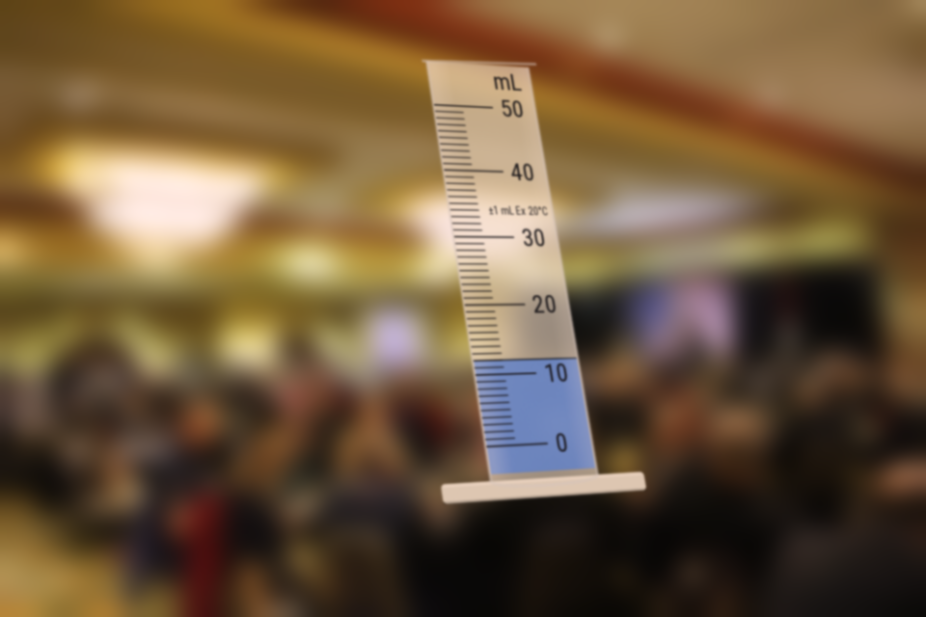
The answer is 12 mL
